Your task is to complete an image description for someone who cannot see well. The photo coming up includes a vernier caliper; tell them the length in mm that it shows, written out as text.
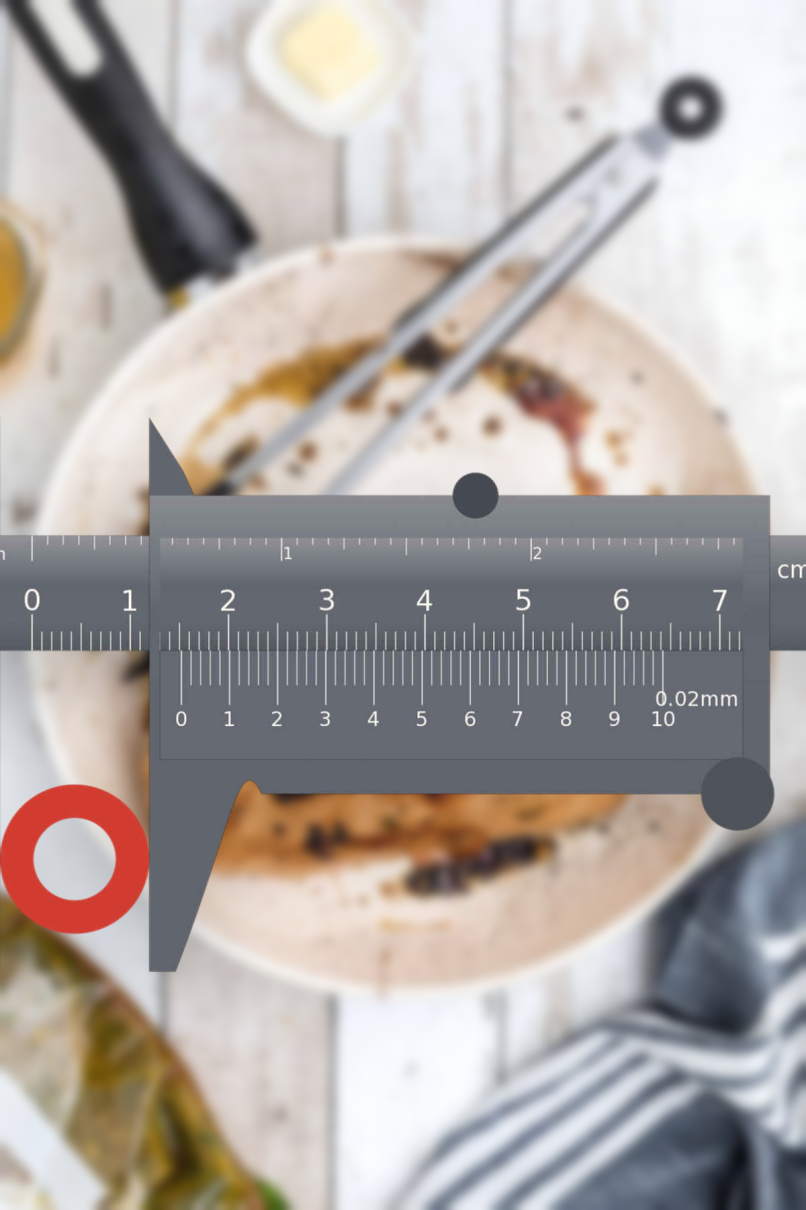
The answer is 15.2 mm
